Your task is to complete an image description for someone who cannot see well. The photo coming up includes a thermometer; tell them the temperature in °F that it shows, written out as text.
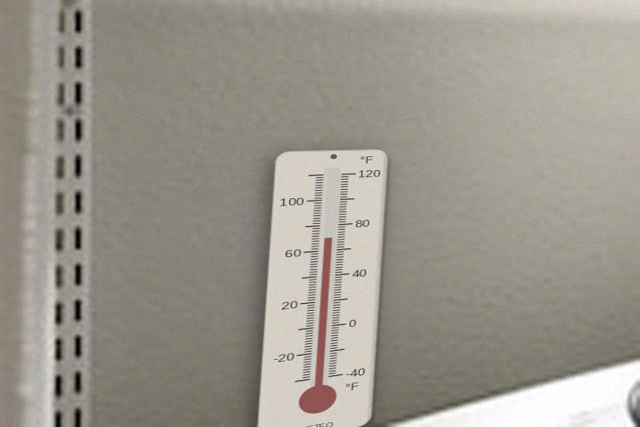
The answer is 70 °F
